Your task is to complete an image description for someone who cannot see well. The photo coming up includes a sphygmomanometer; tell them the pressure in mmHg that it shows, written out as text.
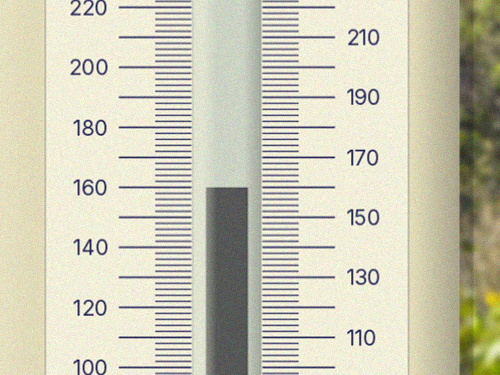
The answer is 160 mmHg
